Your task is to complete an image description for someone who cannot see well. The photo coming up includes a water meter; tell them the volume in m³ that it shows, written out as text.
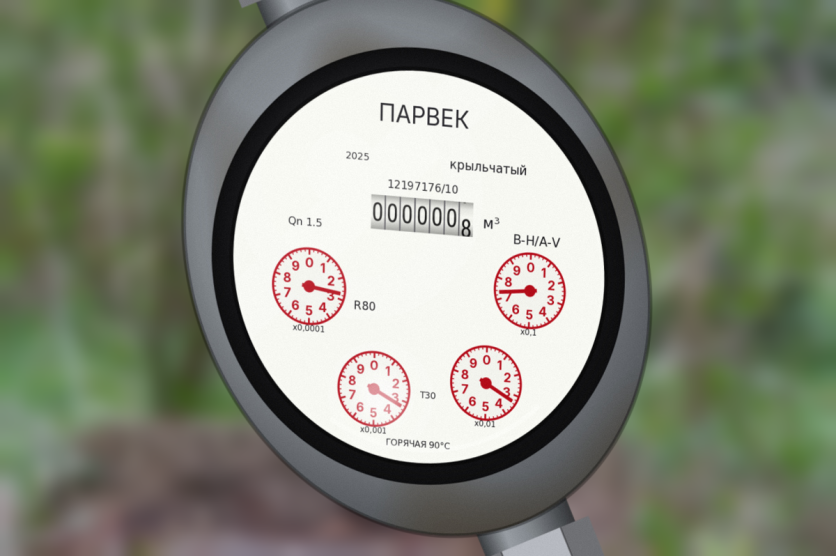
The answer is 7.7332 m³
